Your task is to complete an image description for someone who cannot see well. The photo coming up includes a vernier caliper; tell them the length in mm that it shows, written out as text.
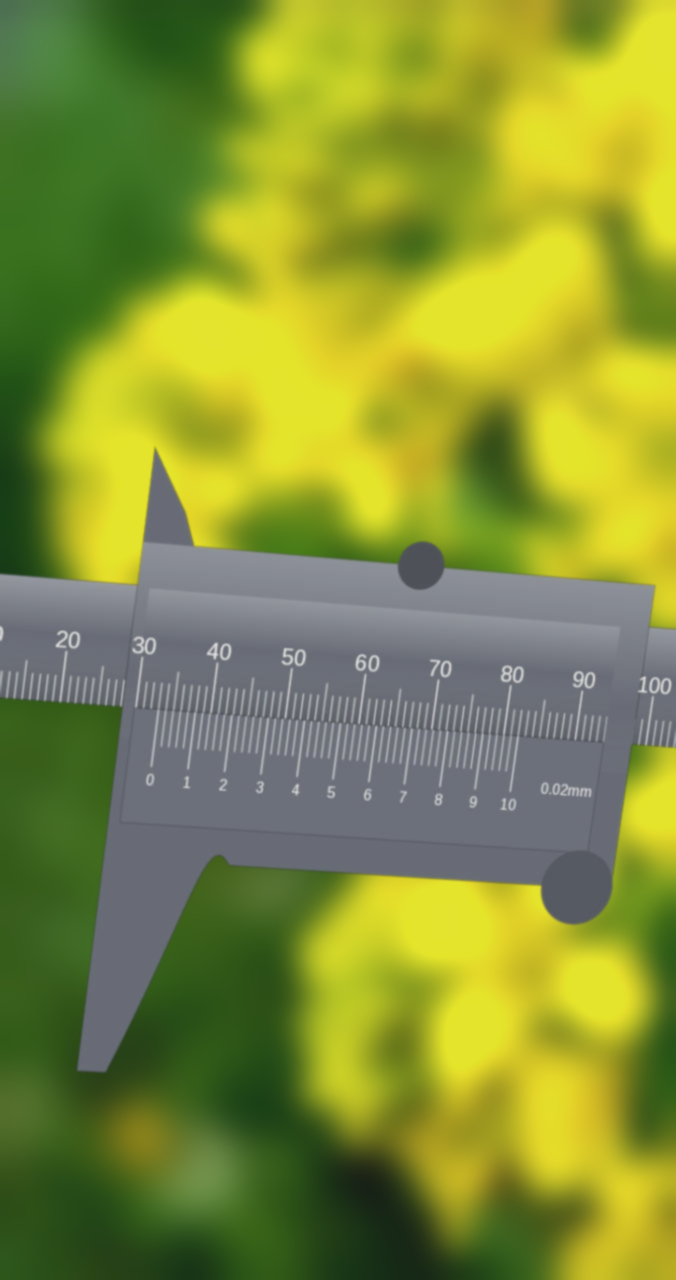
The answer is 33.0 mm
